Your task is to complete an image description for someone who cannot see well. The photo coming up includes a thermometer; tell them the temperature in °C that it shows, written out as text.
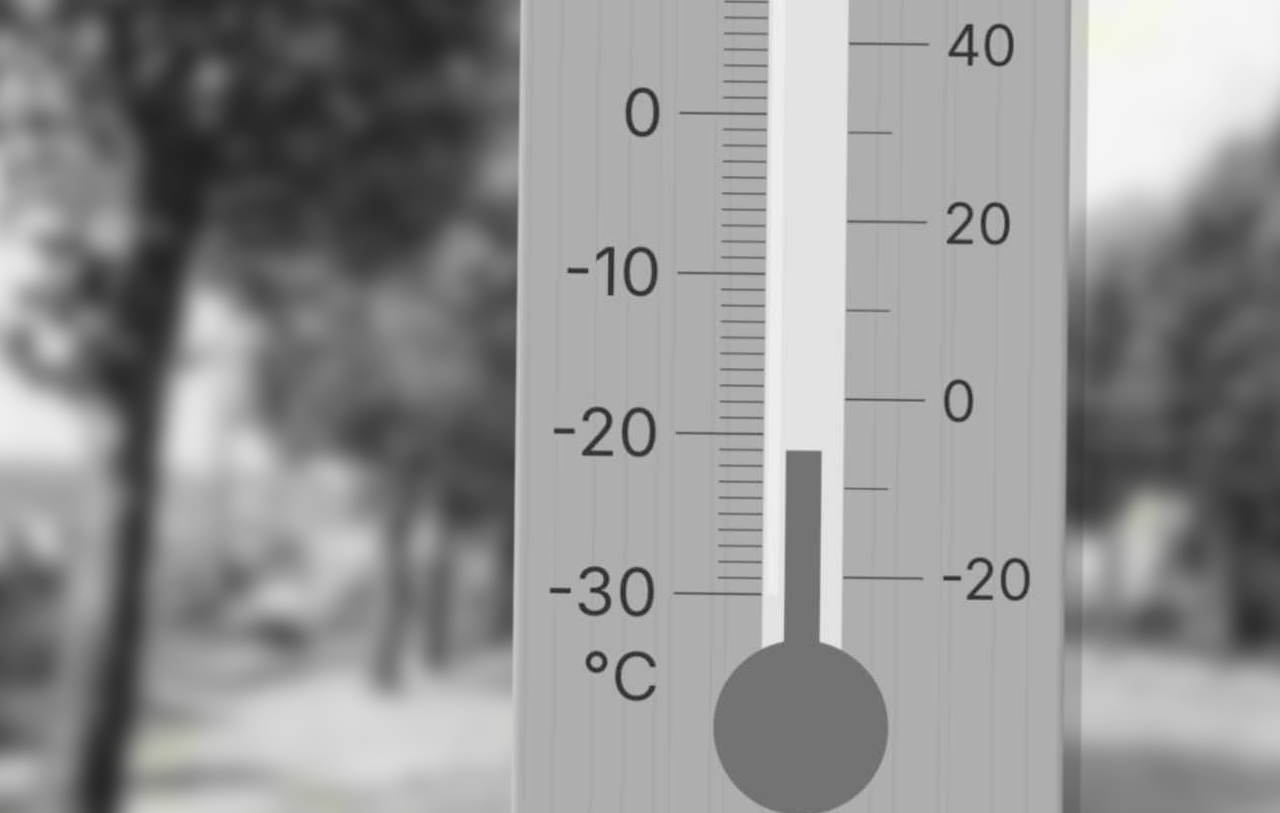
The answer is -21 °C
